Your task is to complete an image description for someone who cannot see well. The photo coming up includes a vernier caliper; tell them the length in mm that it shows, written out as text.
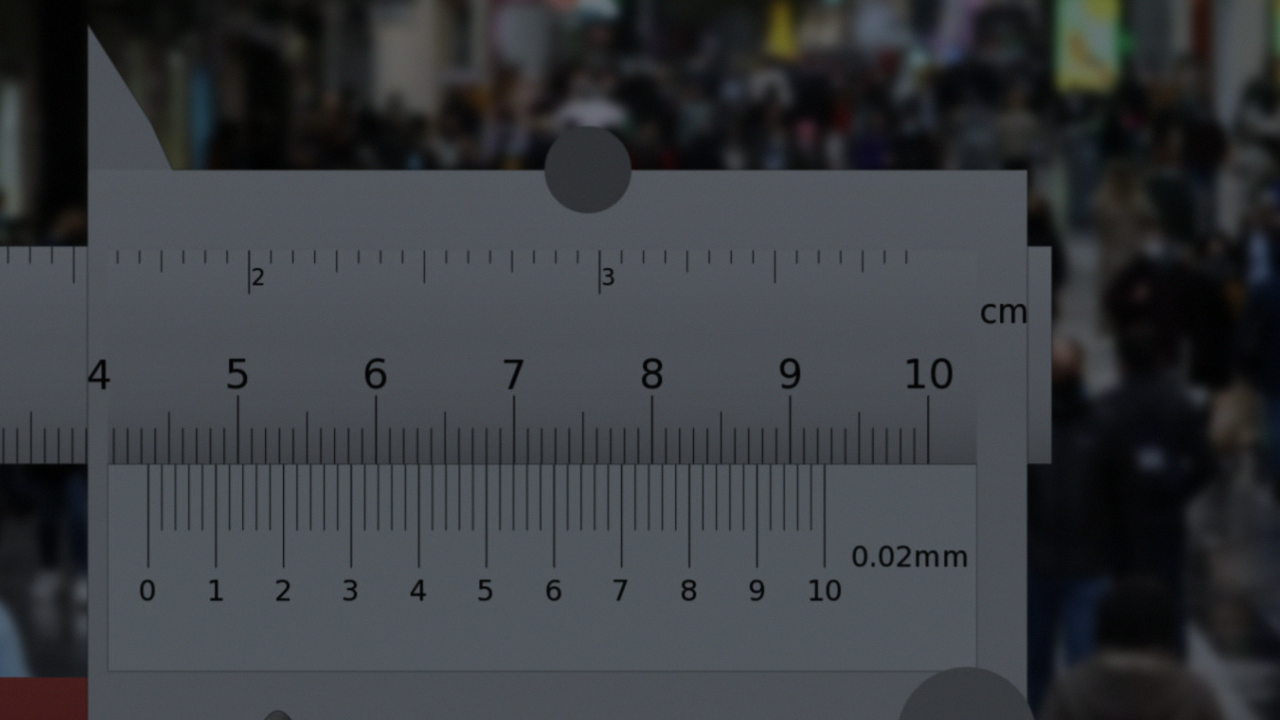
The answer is 43.5 mm
